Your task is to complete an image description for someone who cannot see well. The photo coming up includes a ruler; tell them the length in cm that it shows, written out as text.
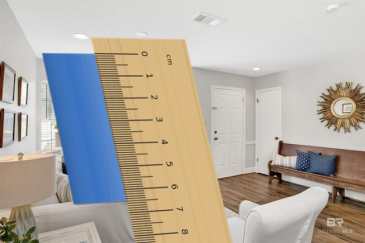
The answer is 6.5 cm
